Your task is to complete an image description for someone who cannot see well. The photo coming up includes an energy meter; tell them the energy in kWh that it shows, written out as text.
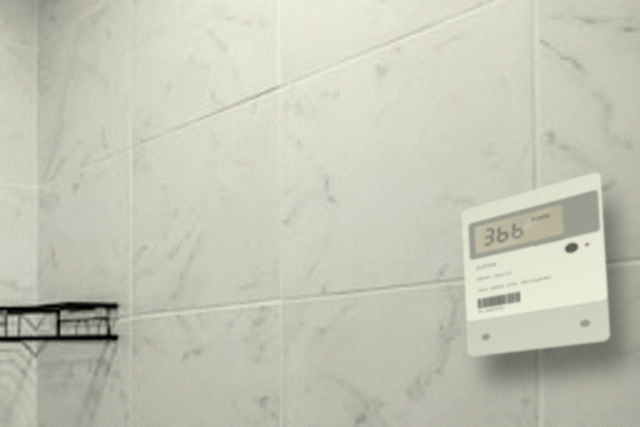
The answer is 366 kWh
